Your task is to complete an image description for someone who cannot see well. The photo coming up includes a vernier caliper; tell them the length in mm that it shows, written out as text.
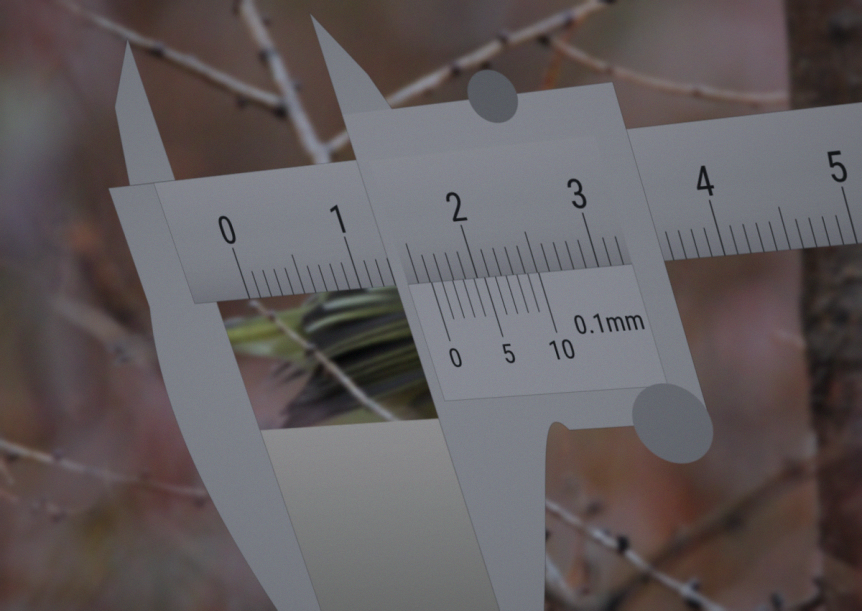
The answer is 16.1 mm
